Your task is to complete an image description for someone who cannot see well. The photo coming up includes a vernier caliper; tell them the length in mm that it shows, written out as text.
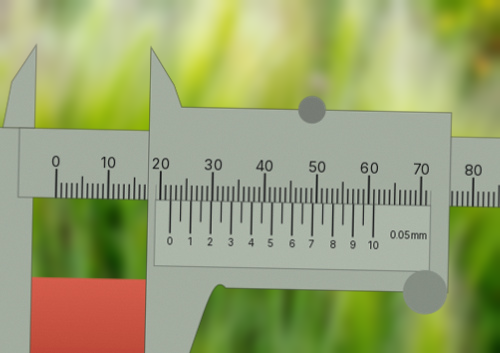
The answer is 22.0 mm
